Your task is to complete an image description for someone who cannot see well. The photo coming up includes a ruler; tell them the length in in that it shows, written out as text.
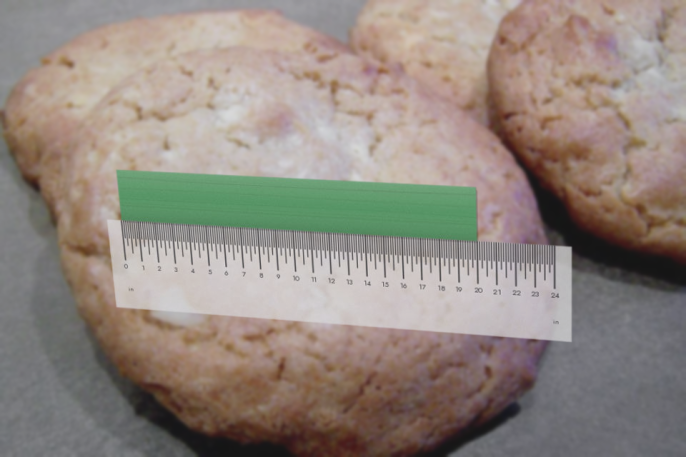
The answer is 20 in
